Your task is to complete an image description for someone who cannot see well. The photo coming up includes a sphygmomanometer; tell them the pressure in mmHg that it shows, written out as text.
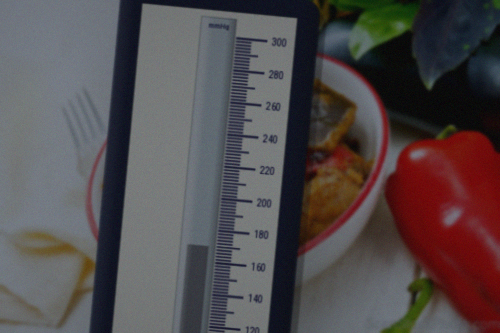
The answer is 170 mmHg
